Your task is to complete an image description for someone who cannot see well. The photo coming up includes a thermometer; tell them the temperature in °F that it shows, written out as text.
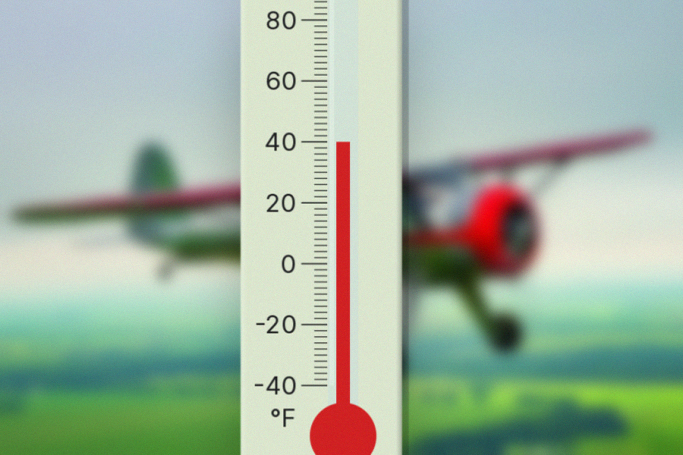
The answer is 40 °F
